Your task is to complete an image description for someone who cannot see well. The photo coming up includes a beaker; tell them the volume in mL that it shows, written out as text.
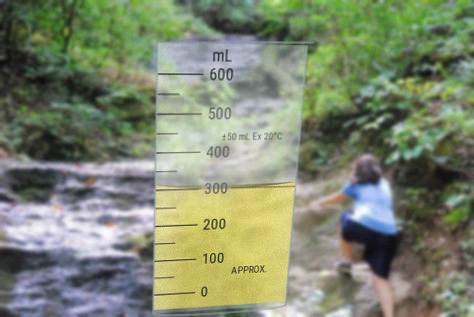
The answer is 300 mL
